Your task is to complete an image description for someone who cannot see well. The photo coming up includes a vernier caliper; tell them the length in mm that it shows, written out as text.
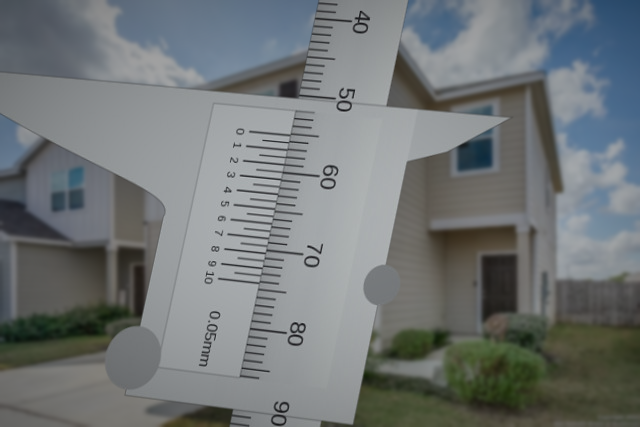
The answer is 55.2 mm
